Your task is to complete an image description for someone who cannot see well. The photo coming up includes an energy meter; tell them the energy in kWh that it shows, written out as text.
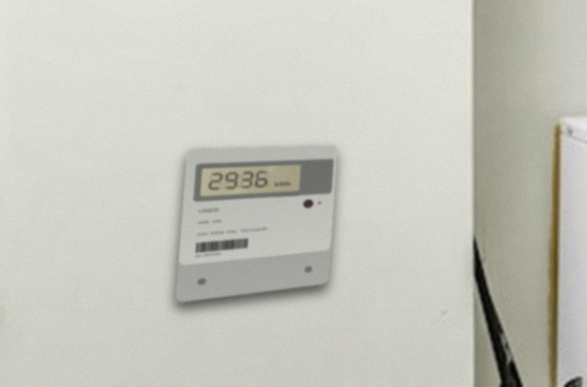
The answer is 2936 kWh
